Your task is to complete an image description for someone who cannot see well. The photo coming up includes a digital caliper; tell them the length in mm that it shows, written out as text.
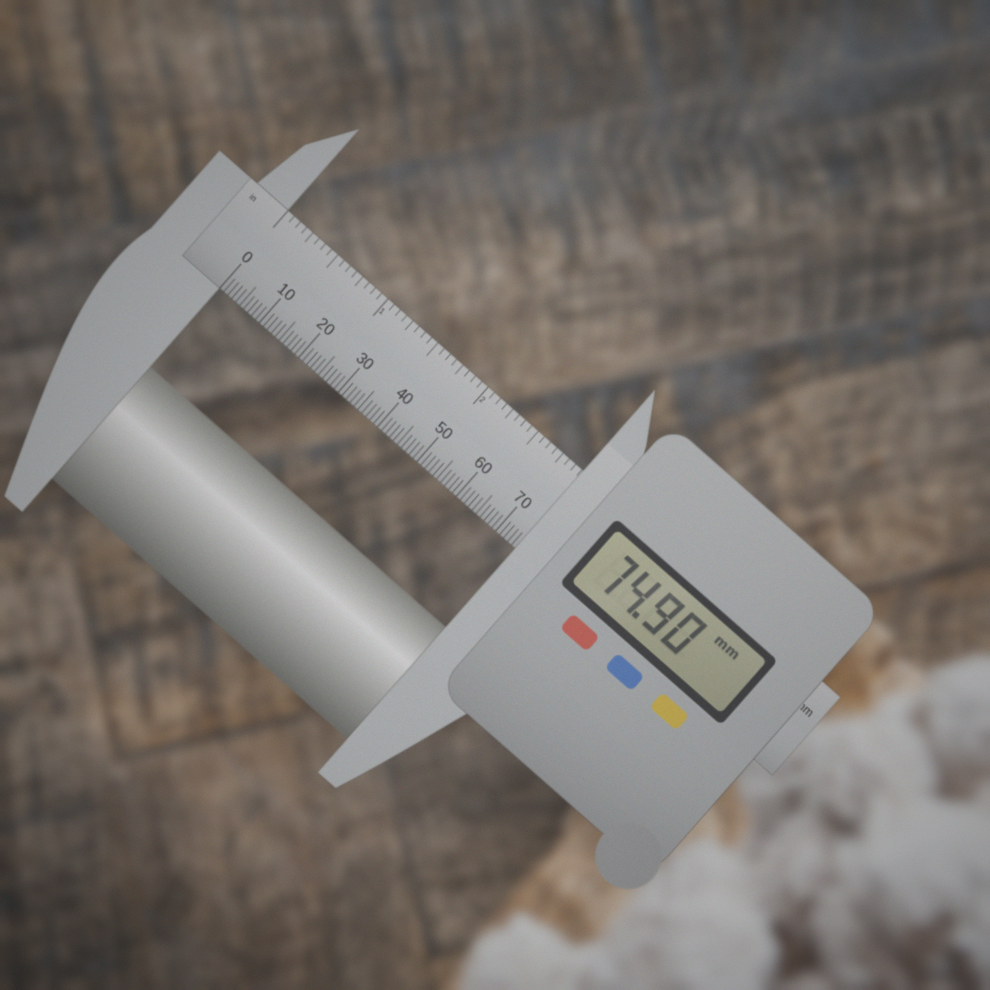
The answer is 74.90 mm
